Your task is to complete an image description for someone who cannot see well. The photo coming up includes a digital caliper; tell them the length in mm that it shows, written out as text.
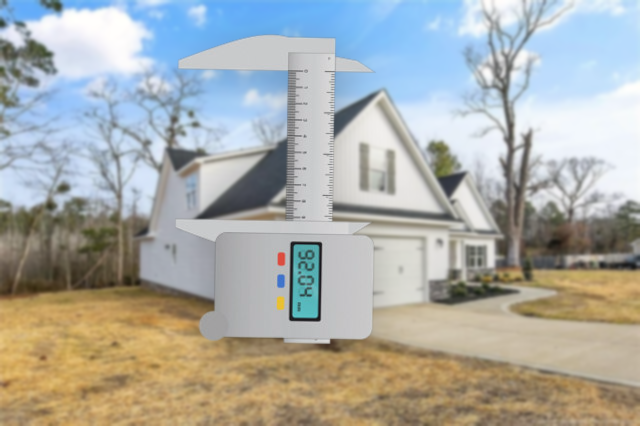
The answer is 92.04 mm
